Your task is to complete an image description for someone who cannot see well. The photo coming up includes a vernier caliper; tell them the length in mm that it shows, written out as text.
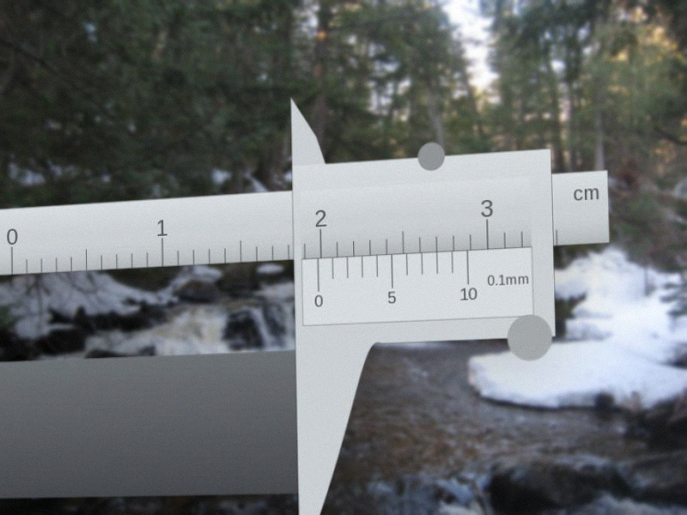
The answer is 19.8 mm
